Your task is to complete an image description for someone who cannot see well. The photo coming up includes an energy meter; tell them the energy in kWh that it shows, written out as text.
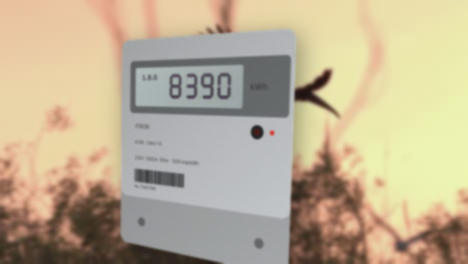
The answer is 8390 kWh
